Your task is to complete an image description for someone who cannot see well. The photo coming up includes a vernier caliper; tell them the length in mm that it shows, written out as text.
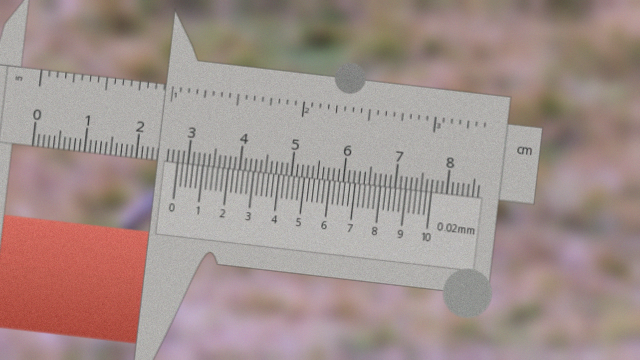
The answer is 28.0 mm
